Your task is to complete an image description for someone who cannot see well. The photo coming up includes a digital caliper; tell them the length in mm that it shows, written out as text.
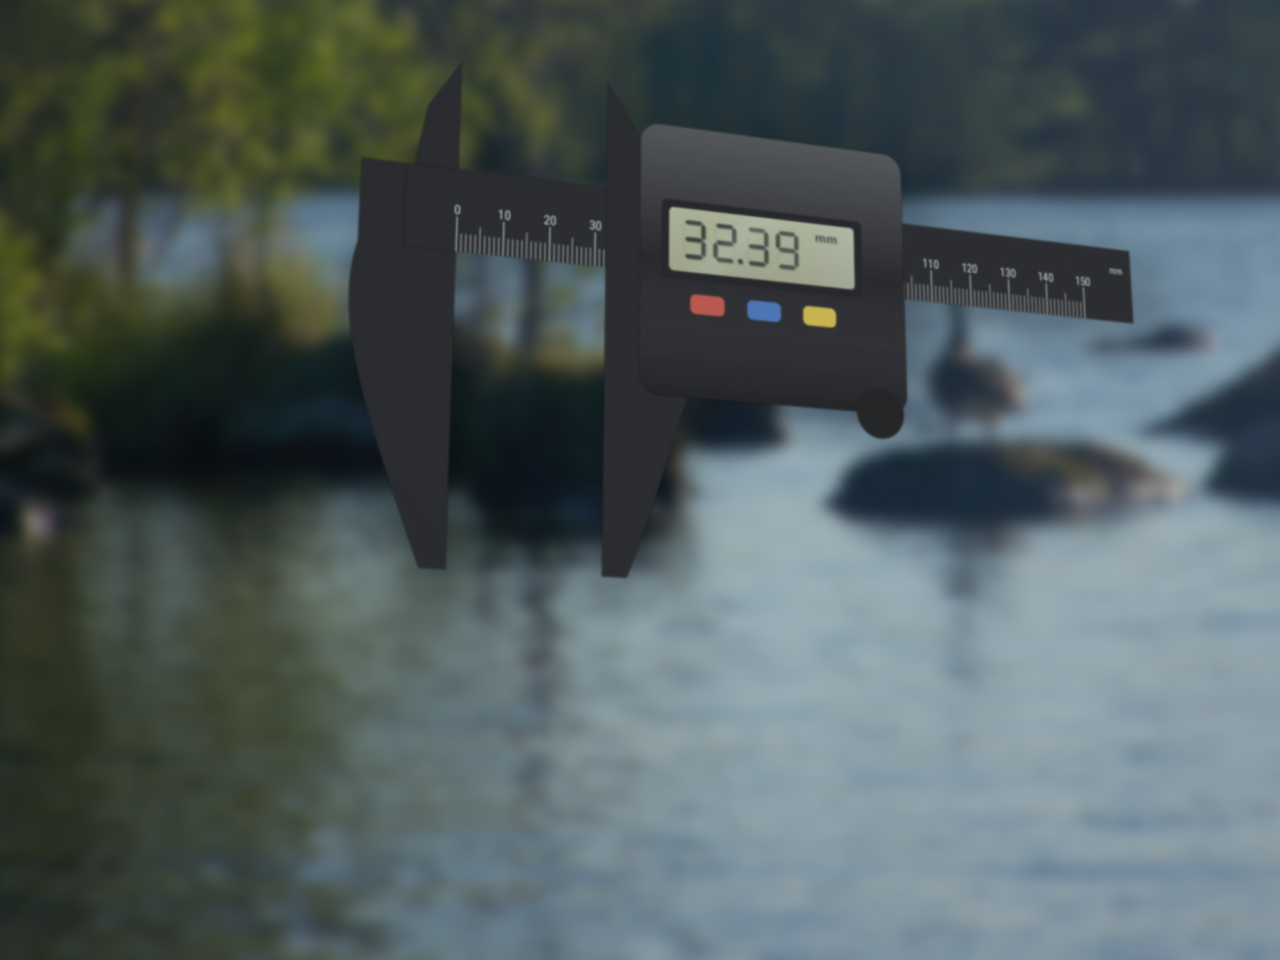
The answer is 32.39 mm
